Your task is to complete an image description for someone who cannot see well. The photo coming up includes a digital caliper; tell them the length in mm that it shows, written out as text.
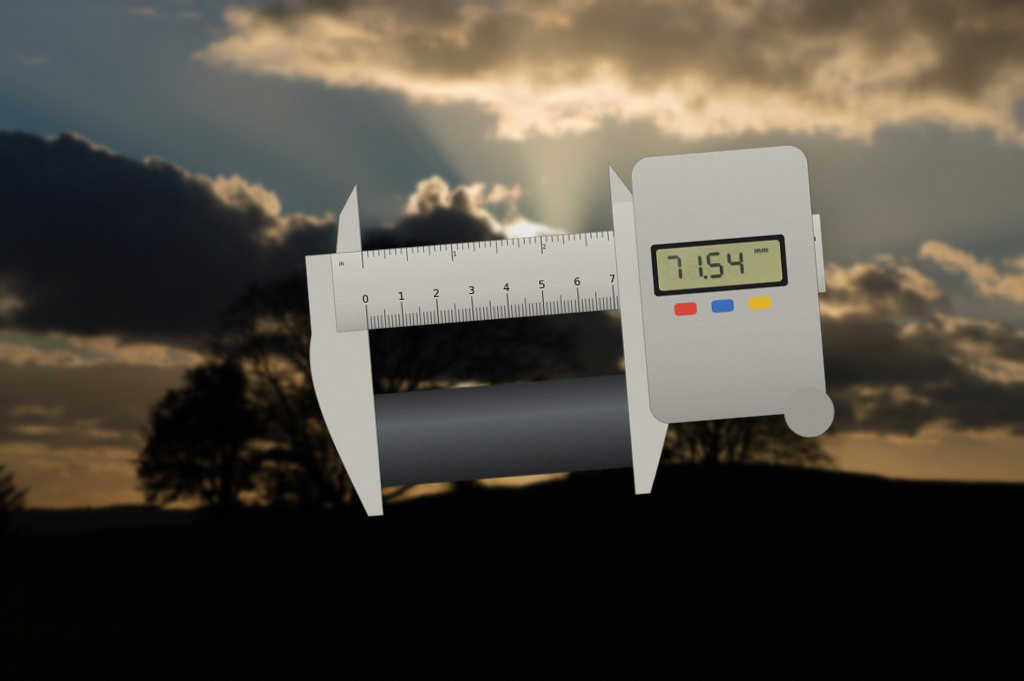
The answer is 71.54 mm
